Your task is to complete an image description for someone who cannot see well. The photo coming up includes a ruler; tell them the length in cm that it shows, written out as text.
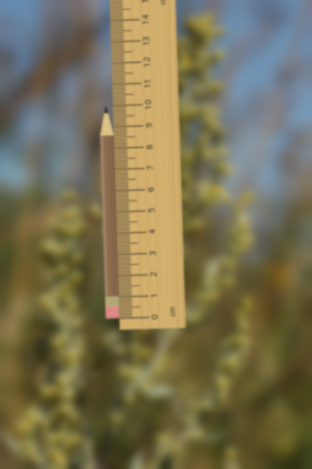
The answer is 10 cm
